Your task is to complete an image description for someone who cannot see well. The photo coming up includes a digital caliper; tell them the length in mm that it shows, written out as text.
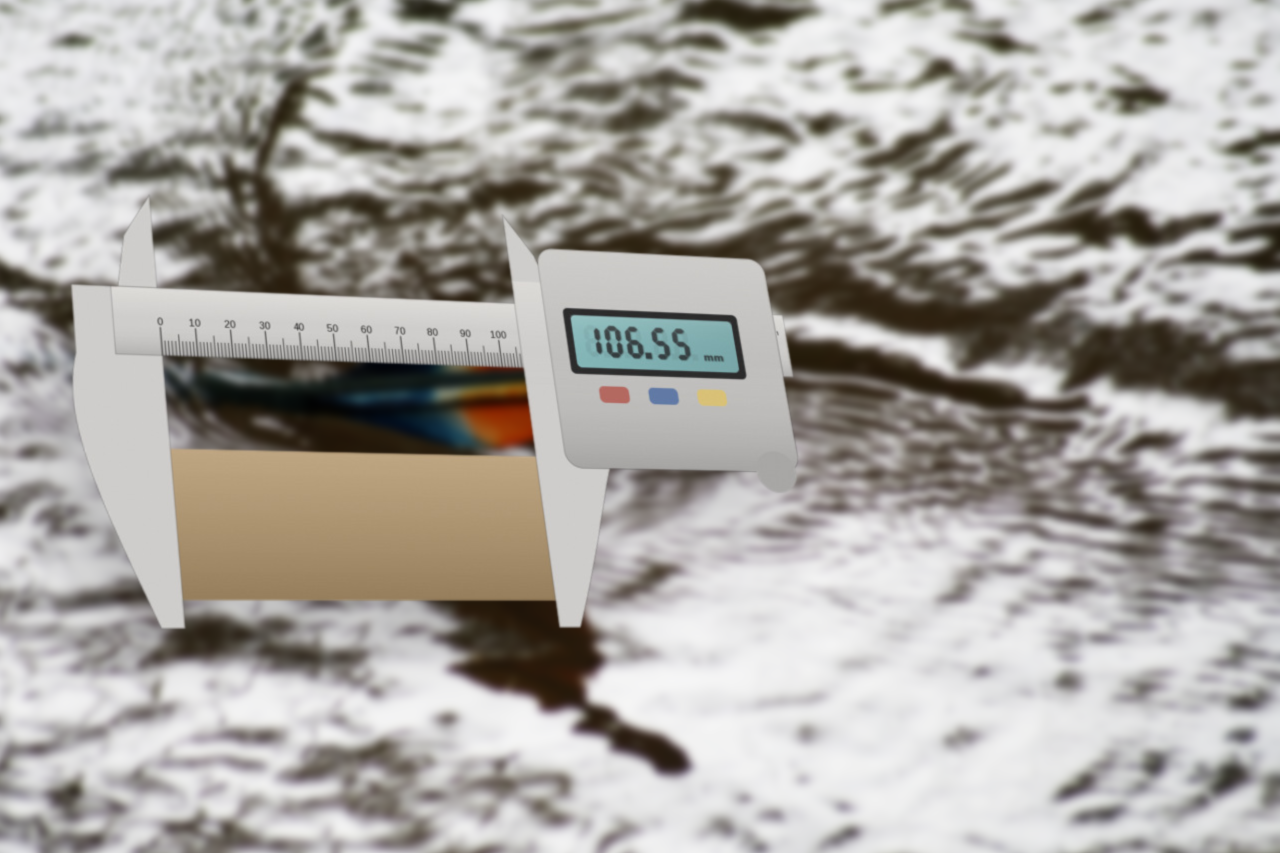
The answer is 106.55 mm
